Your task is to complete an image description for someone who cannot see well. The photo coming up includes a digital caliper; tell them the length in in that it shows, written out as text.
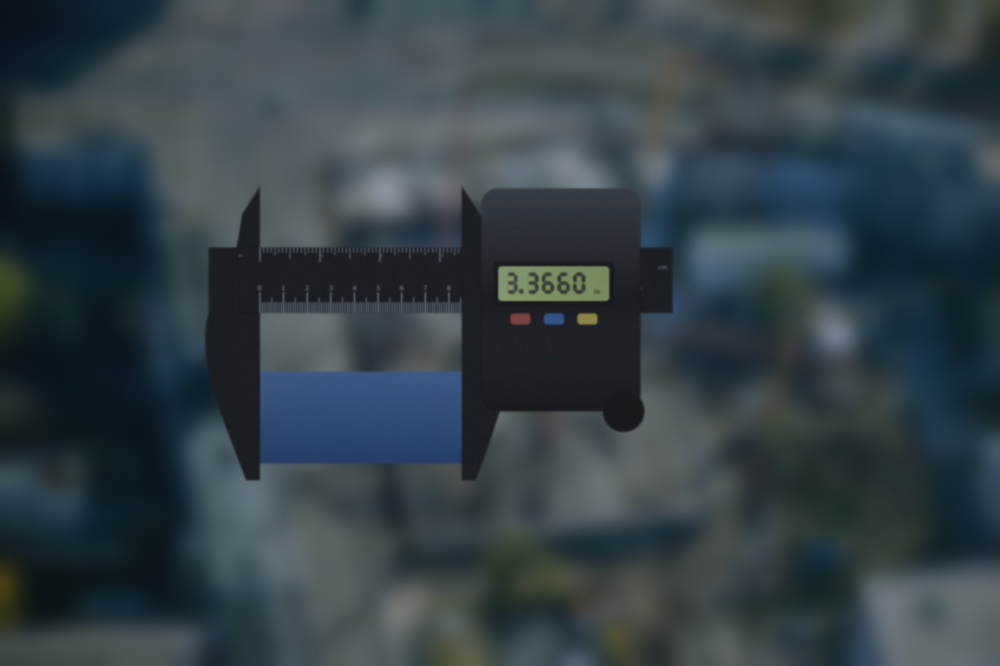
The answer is 3.3660 in
